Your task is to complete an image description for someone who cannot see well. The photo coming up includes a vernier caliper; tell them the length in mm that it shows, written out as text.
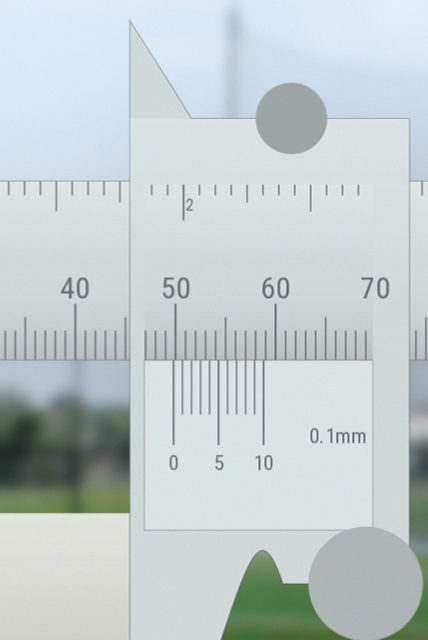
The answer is 49.8 mm
